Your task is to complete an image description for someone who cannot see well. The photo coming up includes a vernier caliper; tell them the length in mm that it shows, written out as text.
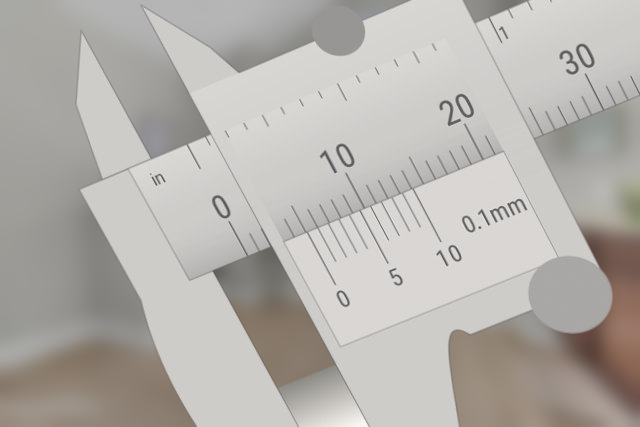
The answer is 5.1 mm
